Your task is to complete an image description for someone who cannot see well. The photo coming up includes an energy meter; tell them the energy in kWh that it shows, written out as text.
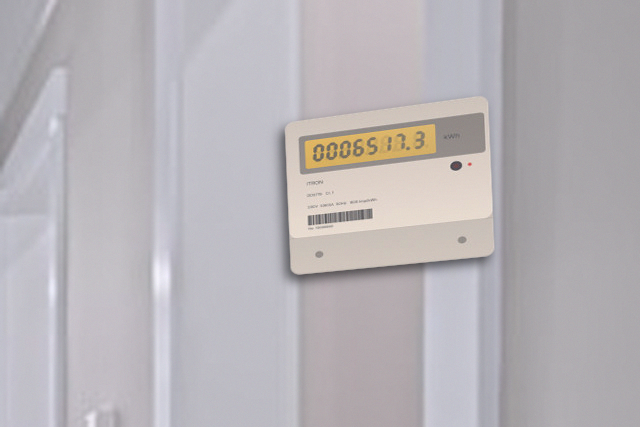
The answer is 6517.3 kWh
